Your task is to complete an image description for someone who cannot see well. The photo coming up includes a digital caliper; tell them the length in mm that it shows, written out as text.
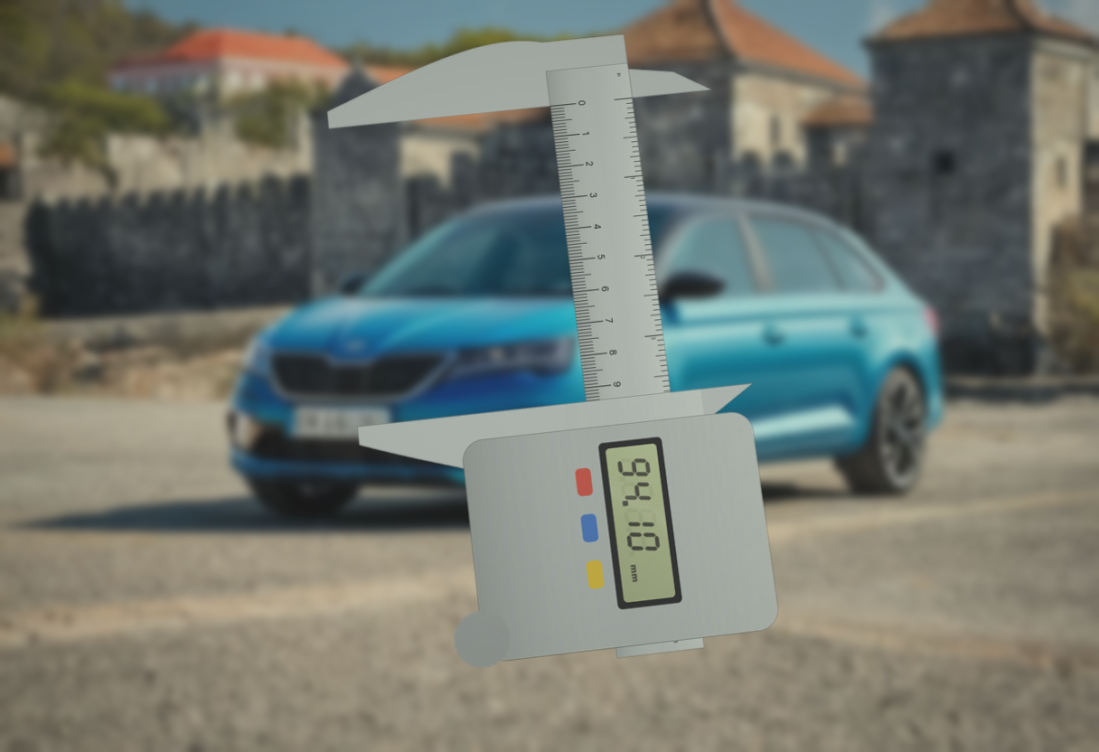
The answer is 94.10 mm
